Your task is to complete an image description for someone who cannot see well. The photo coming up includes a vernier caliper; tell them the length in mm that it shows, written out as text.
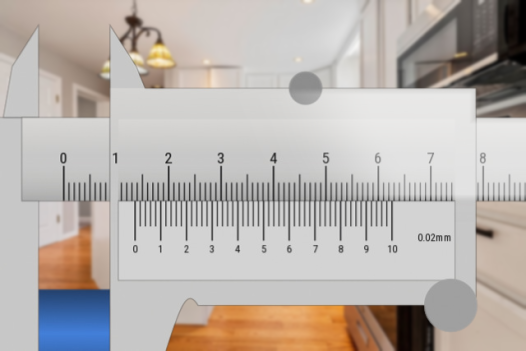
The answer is 13.6 mm
